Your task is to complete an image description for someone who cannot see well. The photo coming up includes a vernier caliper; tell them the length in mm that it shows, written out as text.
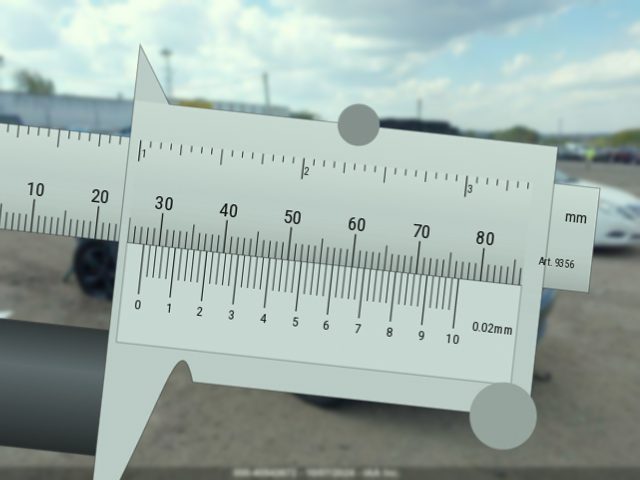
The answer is 27.6 mm
